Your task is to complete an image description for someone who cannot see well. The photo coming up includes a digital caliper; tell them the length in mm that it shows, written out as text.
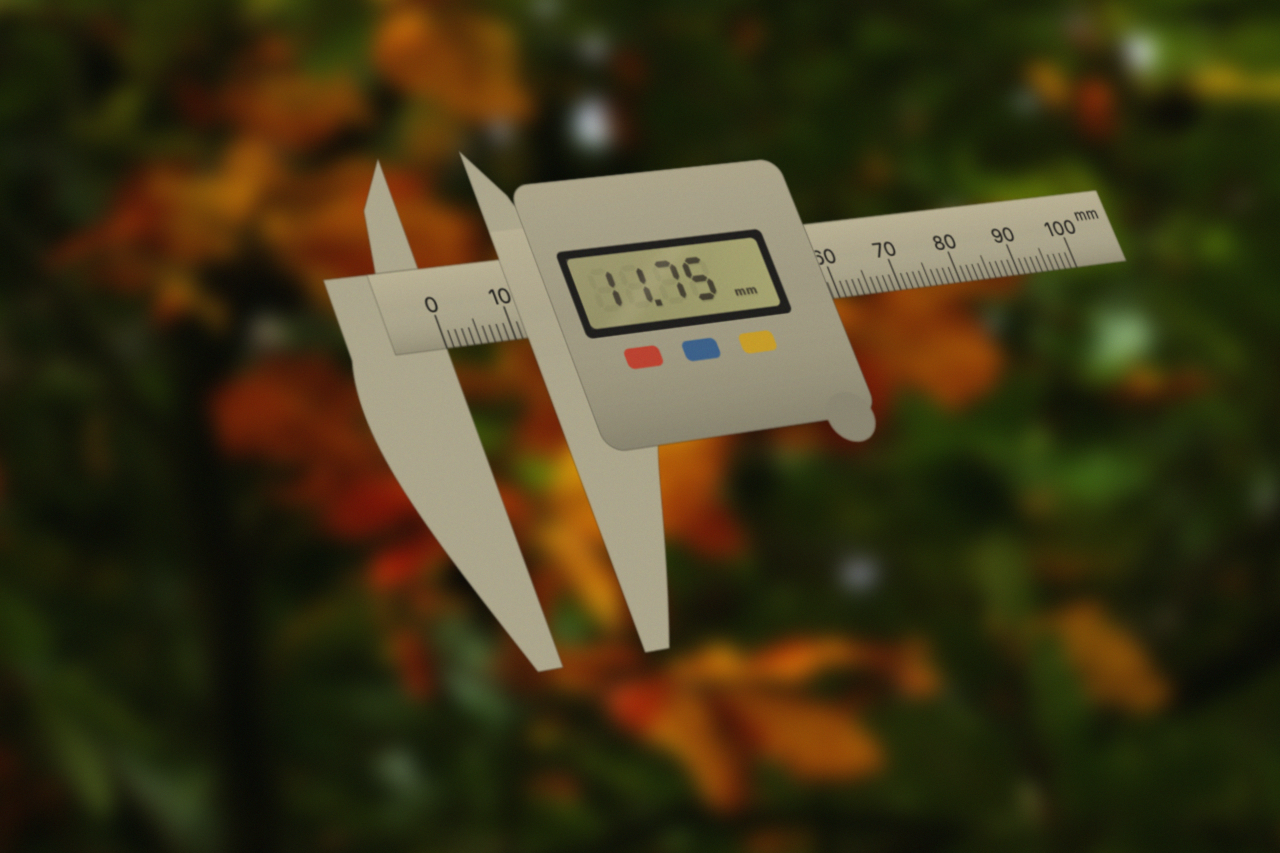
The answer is 11.75 mm
